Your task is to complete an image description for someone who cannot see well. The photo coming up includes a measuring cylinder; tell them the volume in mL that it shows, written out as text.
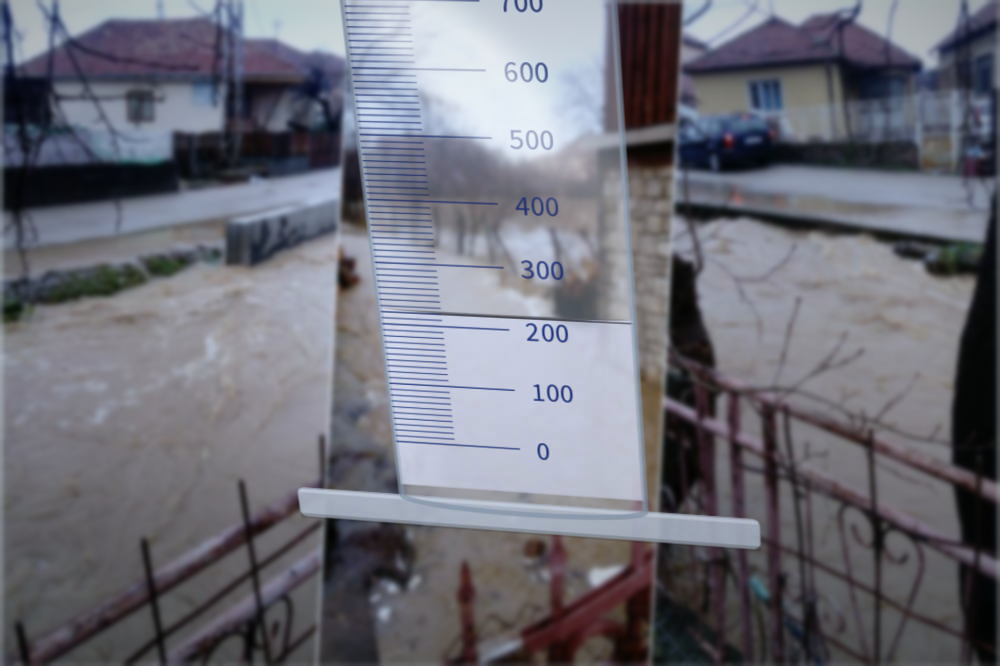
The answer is 220 mL
